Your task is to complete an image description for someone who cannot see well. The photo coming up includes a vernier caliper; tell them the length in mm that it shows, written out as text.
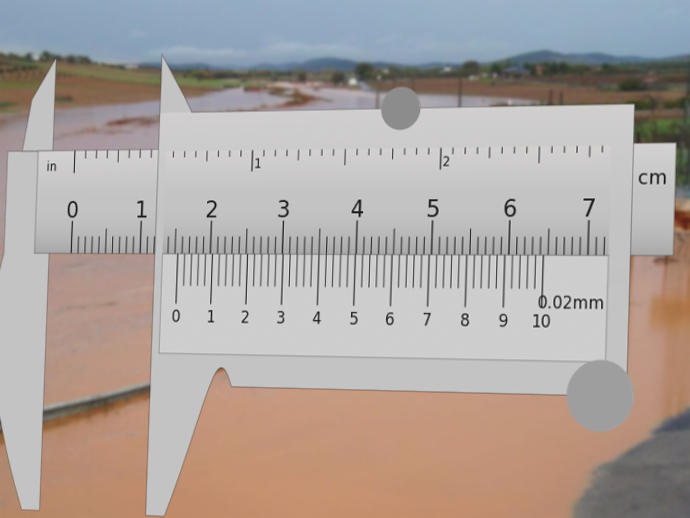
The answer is 15.4 mm
